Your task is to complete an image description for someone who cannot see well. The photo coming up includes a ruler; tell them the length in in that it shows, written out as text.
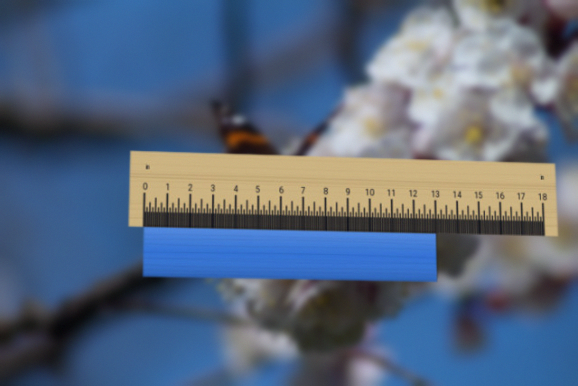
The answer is 13 in
